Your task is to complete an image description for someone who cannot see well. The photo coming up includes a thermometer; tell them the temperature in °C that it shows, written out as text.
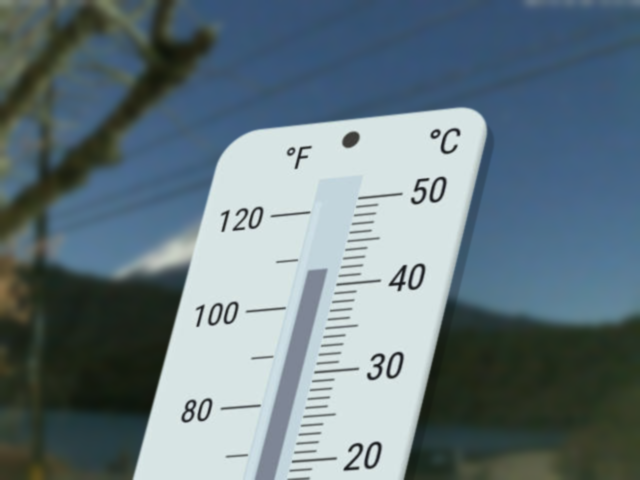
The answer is 42 °C
